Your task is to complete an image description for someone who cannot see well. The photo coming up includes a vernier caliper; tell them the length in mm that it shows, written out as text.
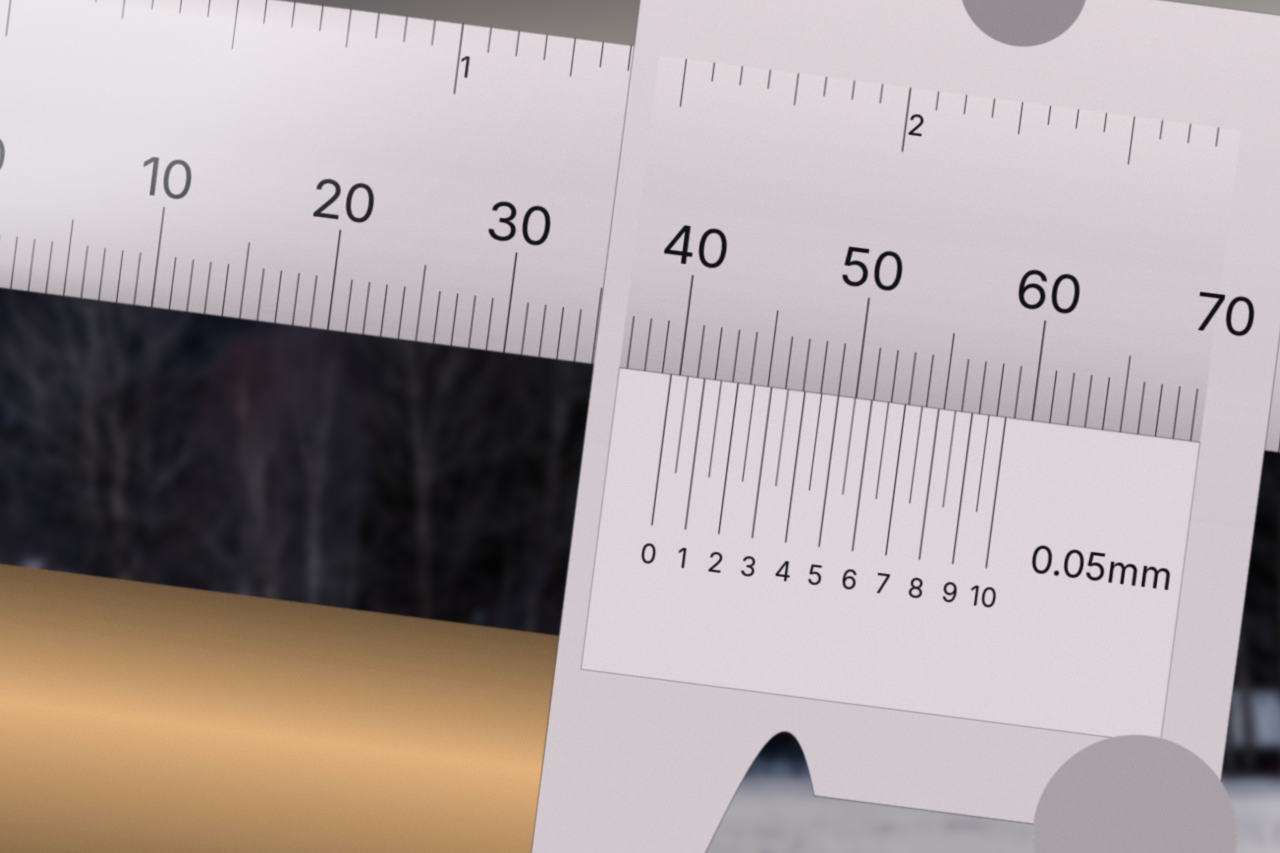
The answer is 39.5 mm
